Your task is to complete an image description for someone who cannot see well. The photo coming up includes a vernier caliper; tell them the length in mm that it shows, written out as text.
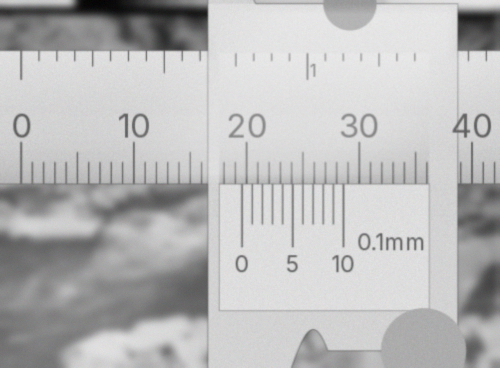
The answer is 19.6 mm
